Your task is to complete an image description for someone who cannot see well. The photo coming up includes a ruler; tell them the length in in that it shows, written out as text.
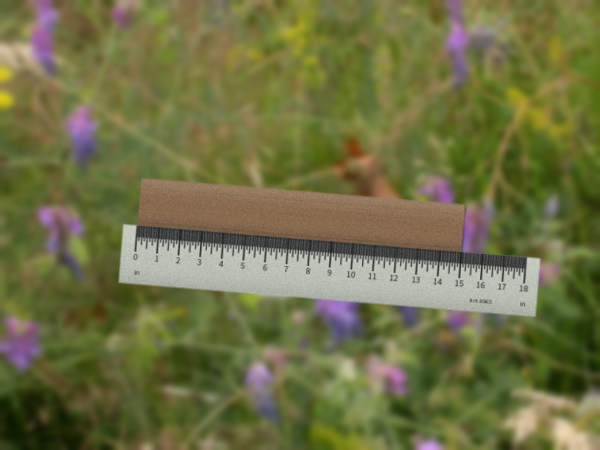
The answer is 15 in
